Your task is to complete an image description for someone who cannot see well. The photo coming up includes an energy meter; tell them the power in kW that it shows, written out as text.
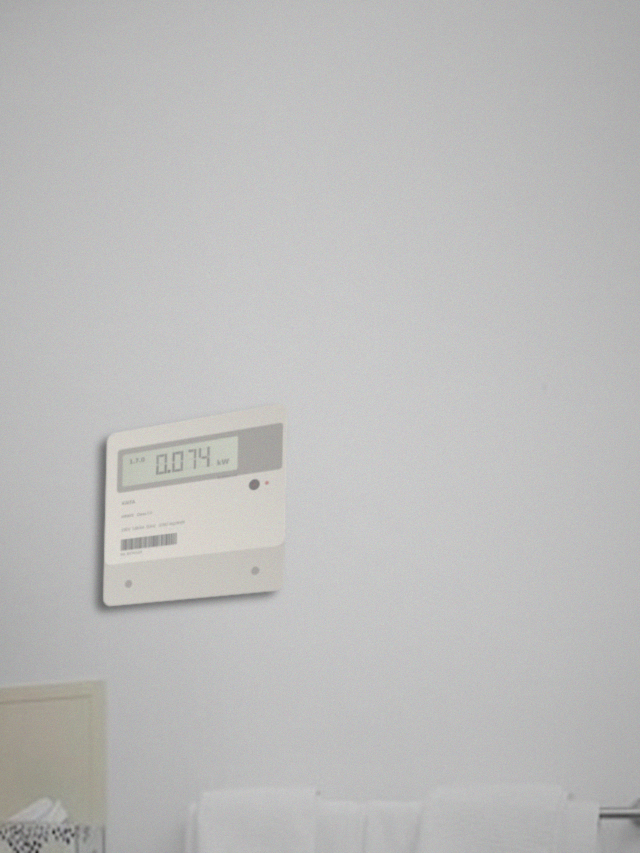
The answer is 0.074 kW
